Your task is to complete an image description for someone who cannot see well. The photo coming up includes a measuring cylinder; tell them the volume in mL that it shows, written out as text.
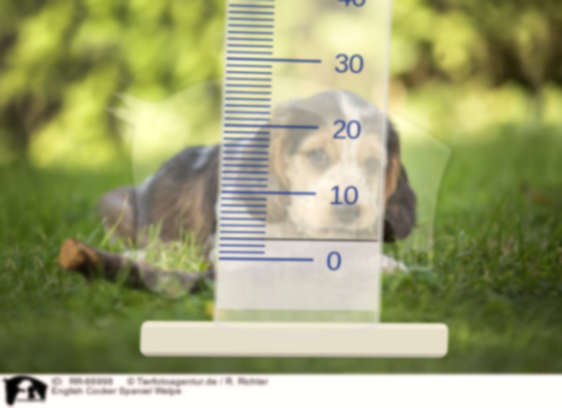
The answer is 3 mL
